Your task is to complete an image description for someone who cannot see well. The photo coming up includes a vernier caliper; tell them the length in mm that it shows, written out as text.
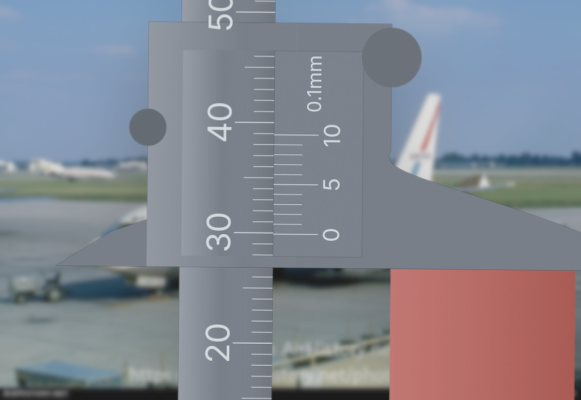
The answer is 29.9 mm
